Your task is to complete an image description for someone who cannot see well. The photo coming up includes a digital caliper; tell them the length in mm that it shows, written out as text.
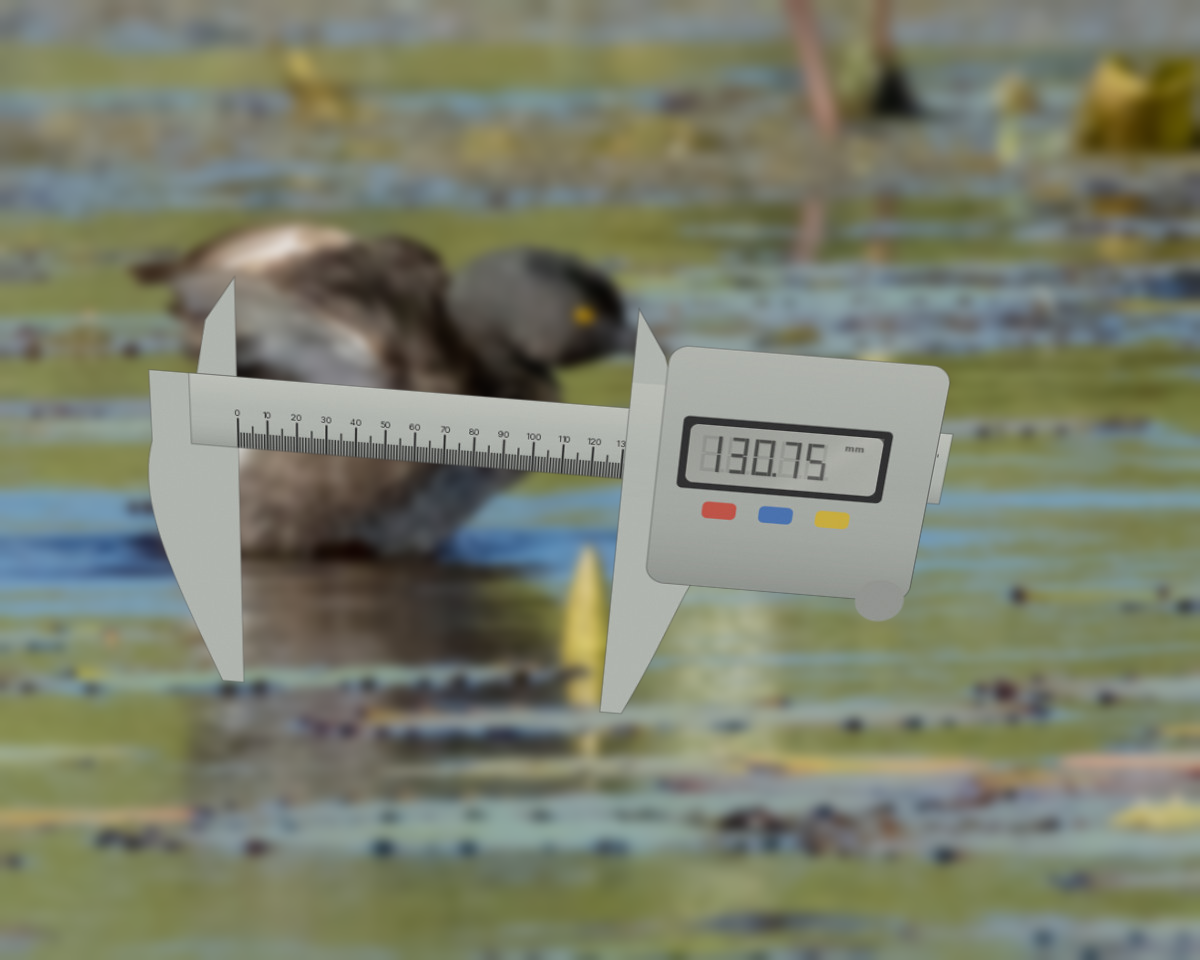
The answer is 130.75 mm
